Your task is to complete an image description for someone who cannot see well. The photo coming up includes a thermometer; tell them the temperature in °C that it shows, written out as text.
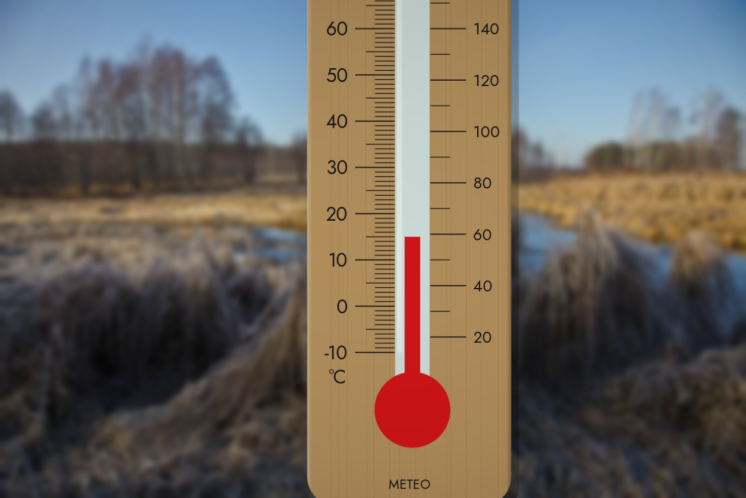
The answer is 15 °C
